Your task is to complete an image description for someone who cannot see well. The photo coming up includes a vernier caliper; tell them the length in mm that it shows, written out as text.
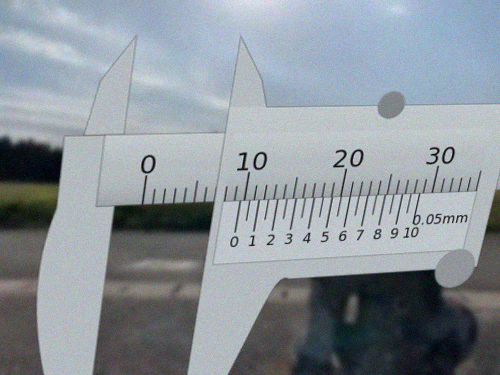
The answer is 9.6 mm
